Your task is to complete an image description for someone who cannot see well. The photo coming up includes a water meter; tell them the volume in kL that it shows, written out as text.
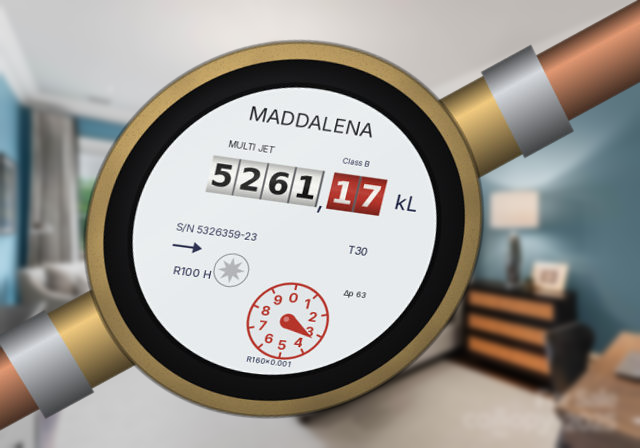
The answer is 5261.173 kL
